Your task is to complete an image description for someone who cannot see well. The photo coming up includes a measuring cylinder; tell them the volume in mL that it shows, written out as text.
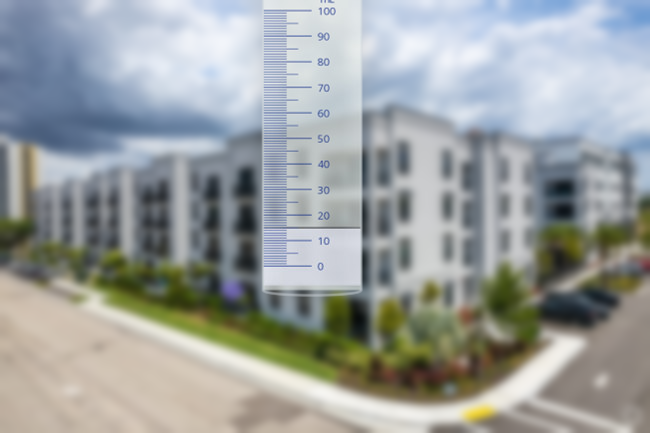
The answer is 15 mL
